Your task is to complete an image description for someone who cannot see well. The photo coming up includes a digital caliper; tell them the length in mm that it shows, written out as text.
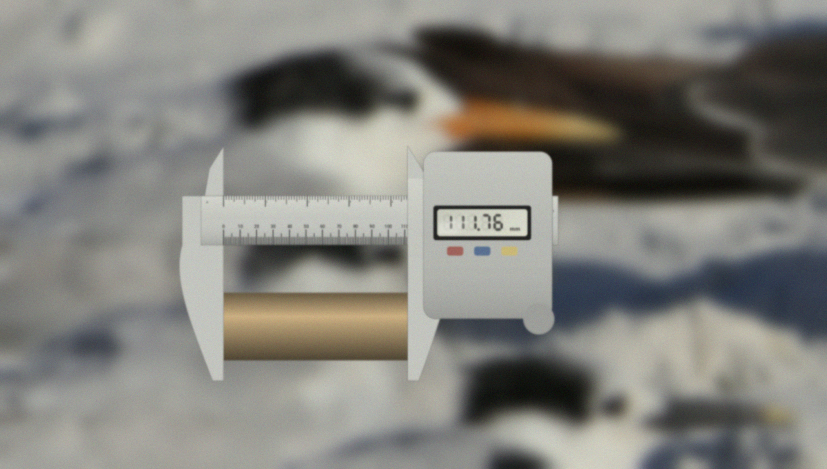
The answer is 111.76 mm
